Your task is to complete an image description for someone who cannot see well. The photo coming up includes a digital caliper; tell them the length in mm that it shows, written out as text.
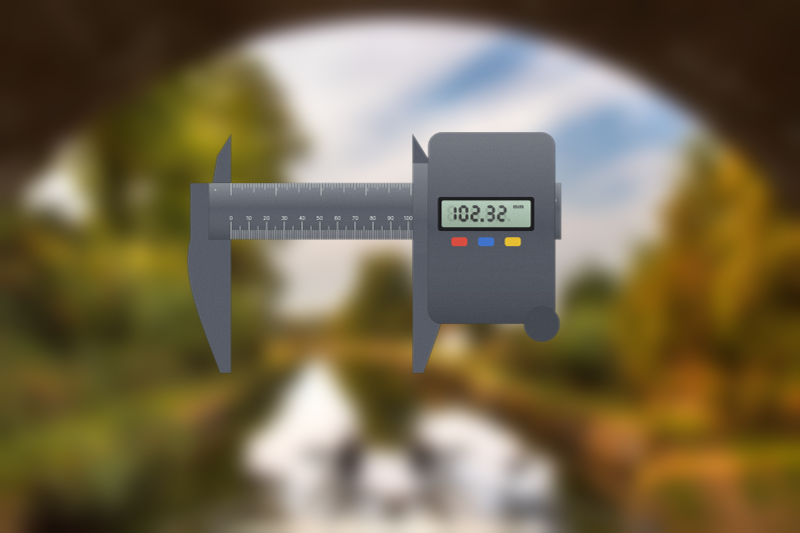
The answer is 102.32 mm
